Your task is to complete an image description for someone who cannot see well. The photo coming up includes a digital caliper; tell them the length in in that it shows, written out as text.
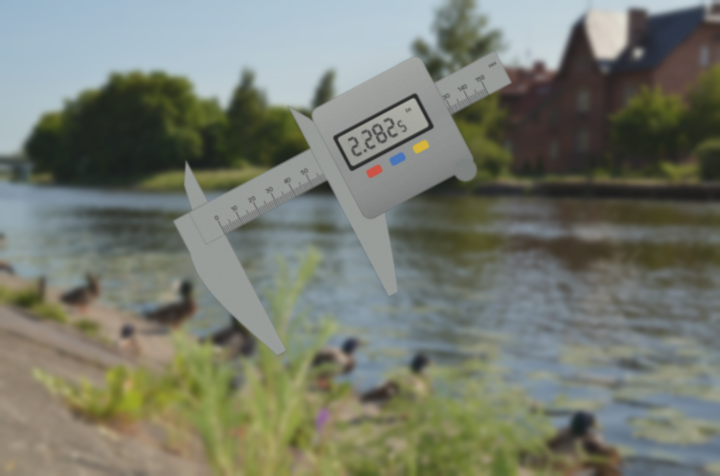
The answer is 2.2825 in
